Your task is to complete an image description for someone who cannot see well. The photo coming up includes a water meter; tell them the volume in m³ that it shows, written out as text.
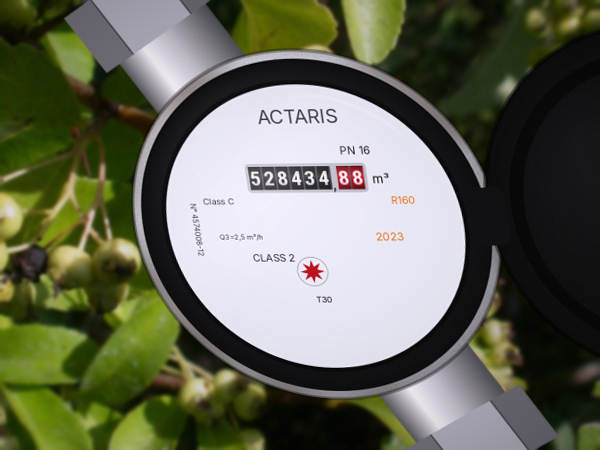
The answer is 528434.88 m³
